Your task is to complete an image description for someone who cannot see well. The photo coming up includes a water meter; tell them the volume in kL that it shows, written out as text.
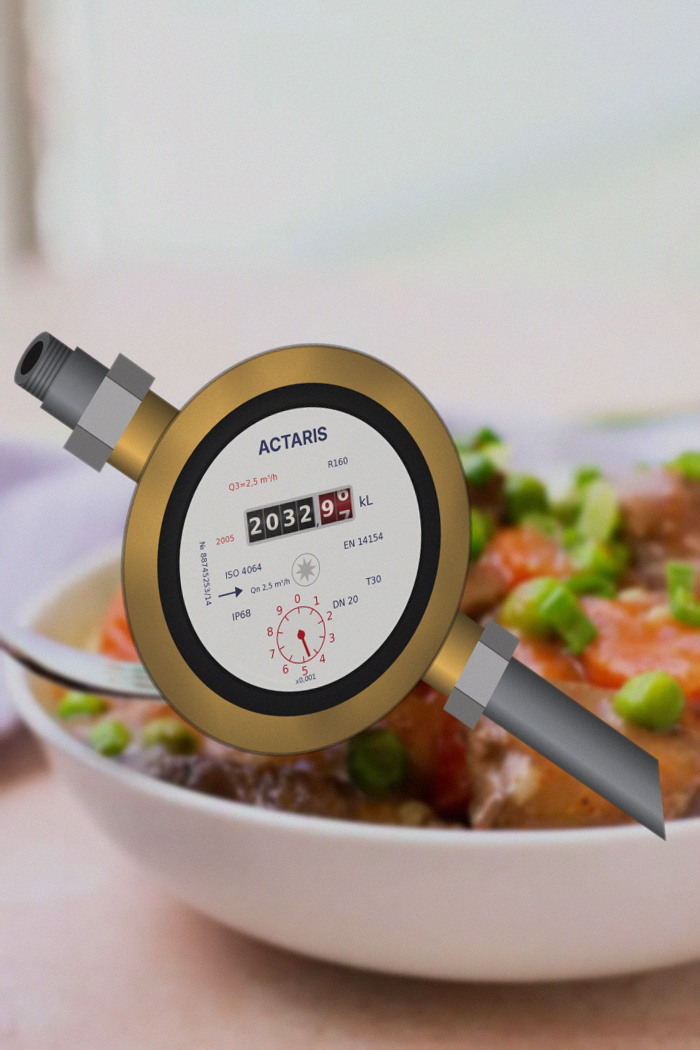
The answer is 2032.964 kL
